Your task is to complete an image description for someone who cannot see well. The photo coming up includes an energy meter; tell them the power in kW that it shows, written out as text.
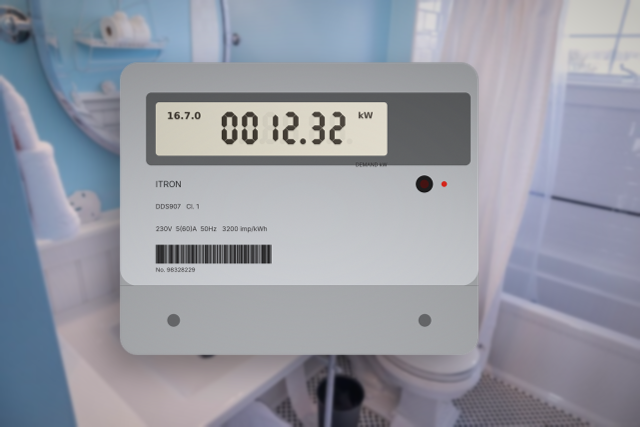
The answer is 12.32 kW
